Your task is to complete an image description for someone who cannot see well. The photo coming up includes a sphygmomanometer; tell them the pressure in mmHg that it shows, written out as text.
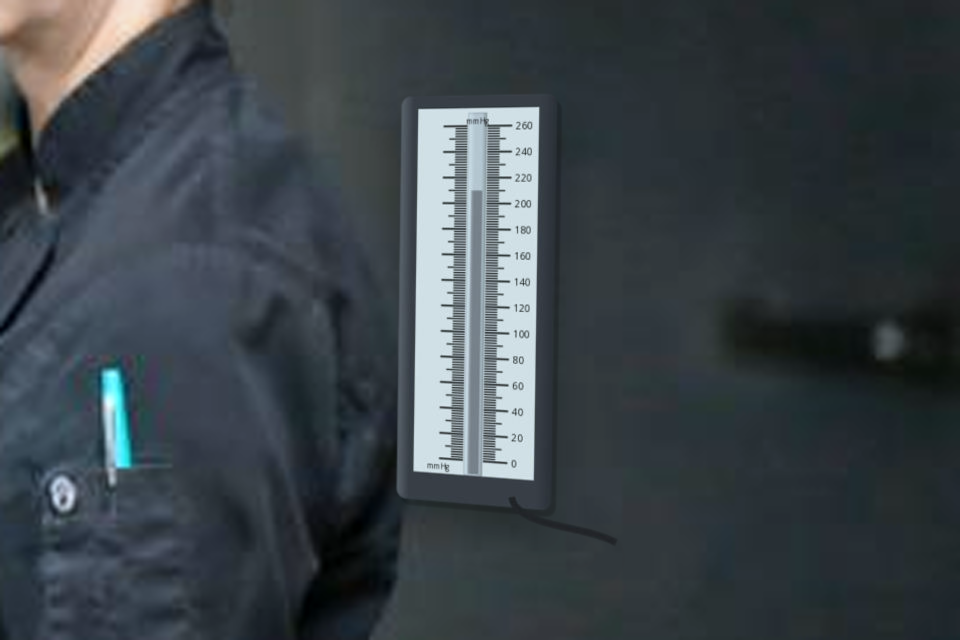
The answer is 210 mmHg
